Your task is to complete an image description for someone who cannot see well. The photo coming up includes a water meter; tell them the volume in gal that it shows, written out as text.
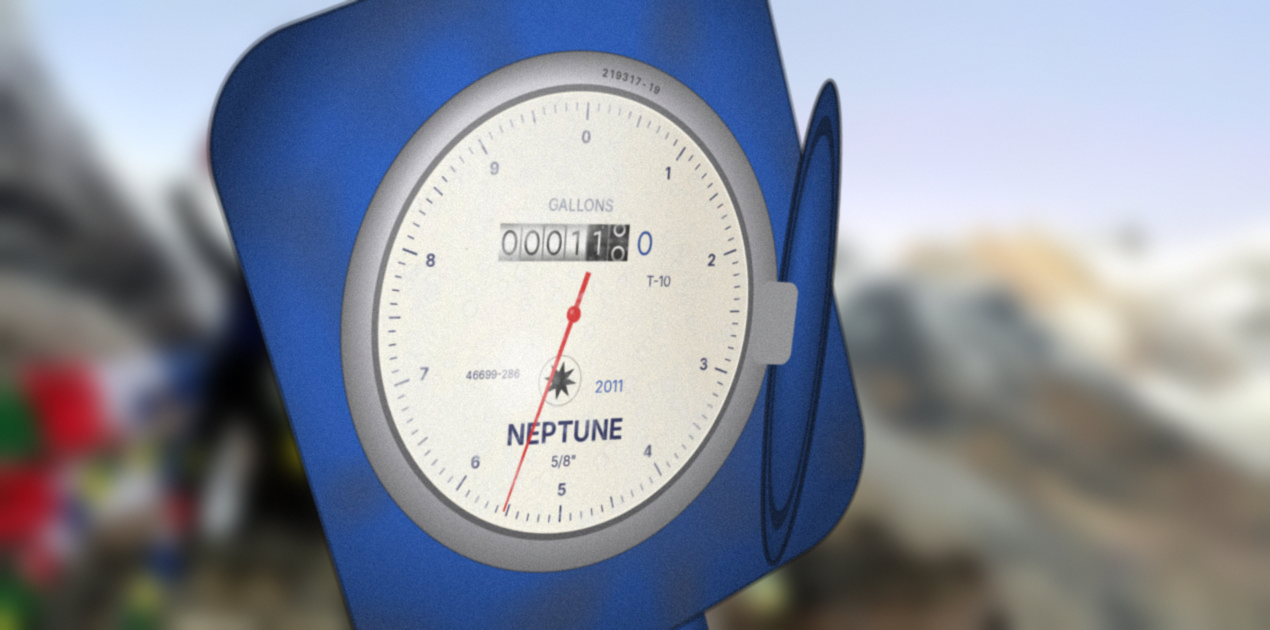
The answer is 1185.5 gal
